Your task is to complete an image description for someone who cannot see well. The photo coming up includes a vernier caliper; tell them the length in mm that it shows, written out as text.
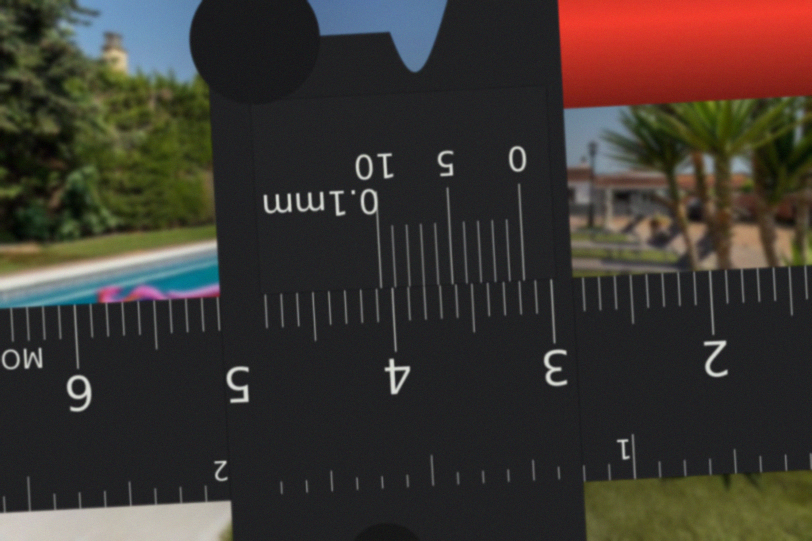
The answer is 31.7 mm
